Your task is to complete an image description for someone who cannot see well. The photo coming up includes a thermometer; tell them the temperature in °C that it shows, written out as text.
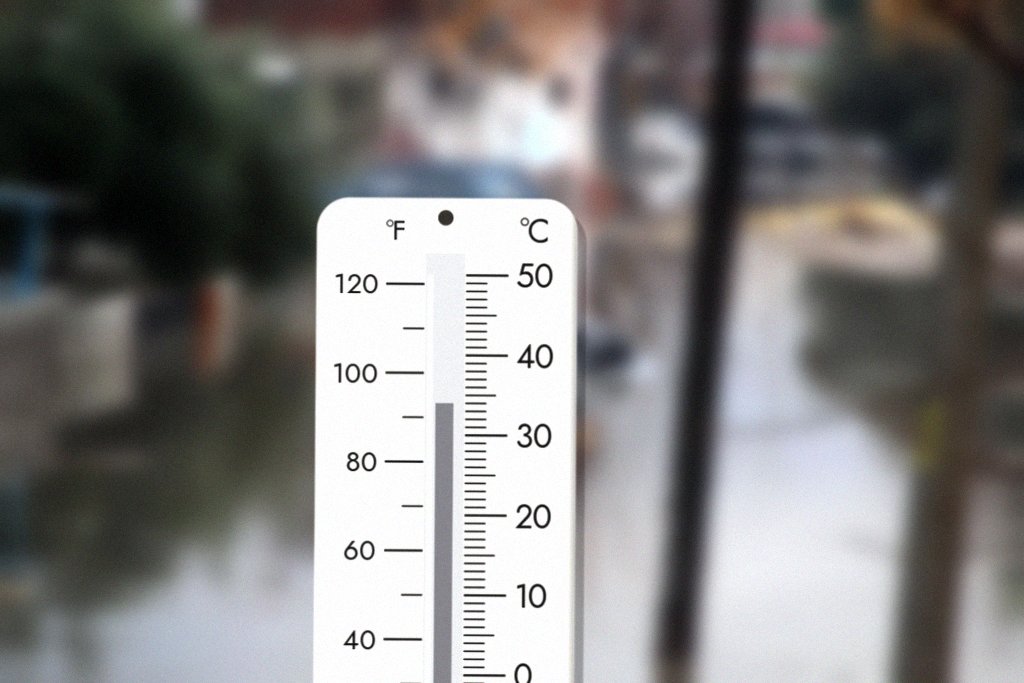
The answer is 34 °C
